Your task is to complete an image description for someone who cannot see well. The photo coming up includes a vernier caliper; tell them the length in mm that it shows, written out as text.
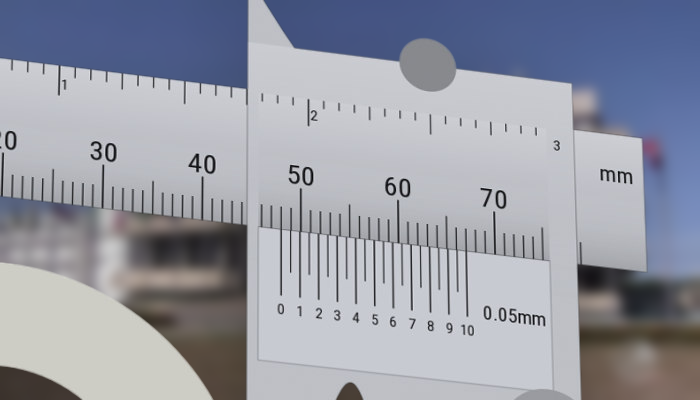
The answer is 48.0 mm
